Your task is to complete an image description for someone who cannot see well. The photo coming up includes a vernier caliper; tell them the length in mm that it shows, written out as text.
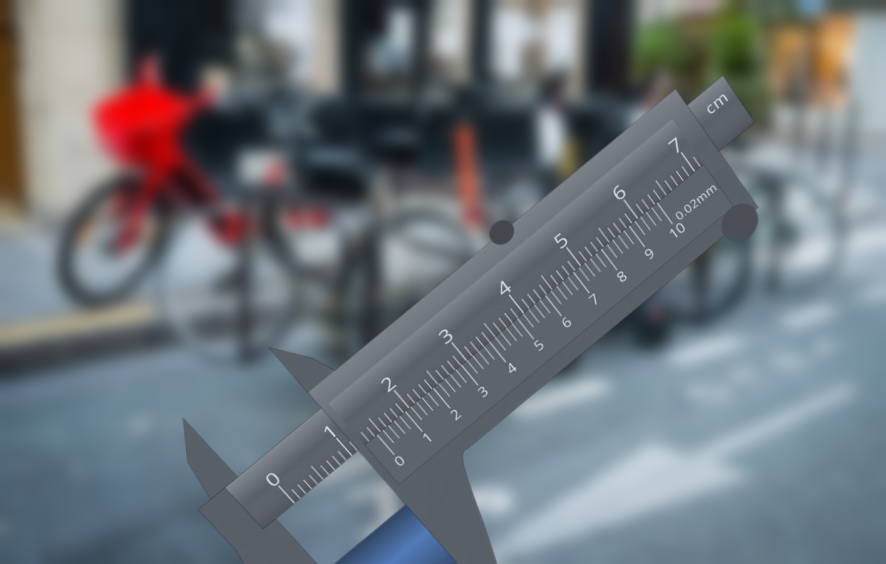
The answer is 14.4 mm
